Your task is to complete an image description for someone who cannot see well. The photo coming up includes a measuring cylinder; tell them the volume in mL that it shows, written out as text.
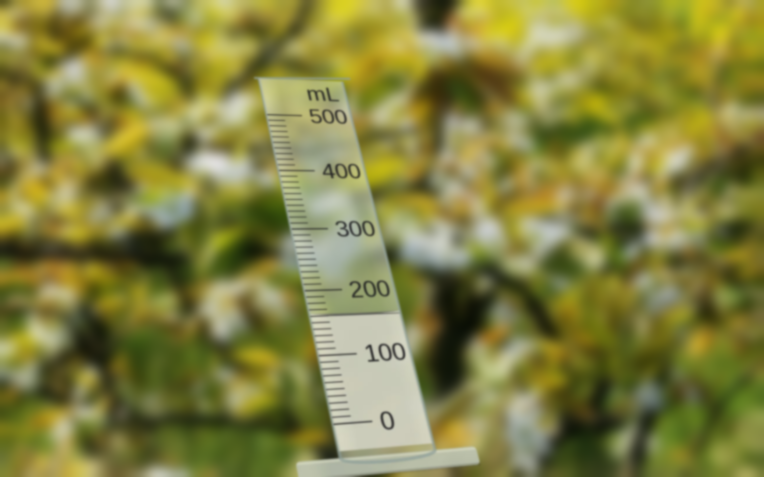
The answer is 160 mL
